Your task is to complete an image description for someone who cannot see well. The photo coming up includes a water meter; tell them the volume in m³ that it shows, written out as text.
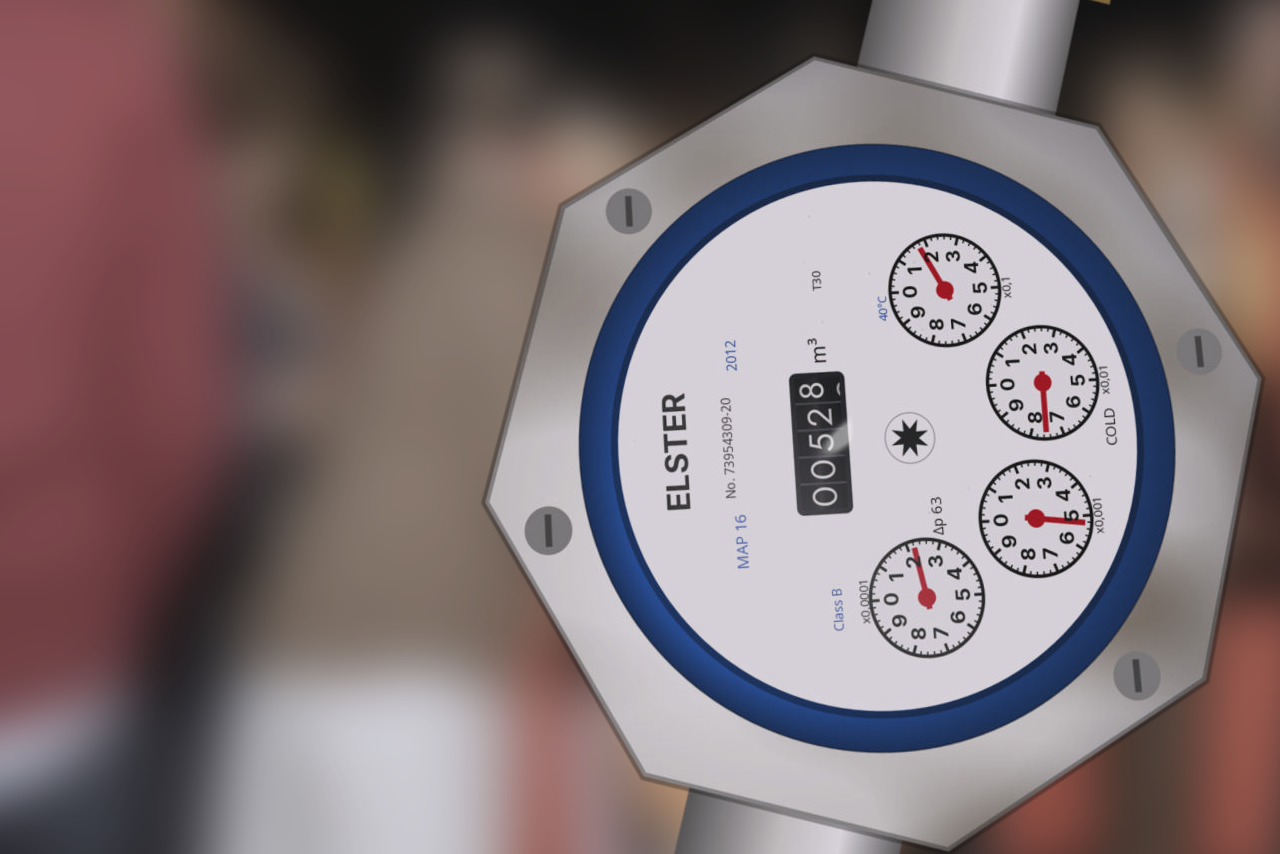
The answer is 528.1752 m³
